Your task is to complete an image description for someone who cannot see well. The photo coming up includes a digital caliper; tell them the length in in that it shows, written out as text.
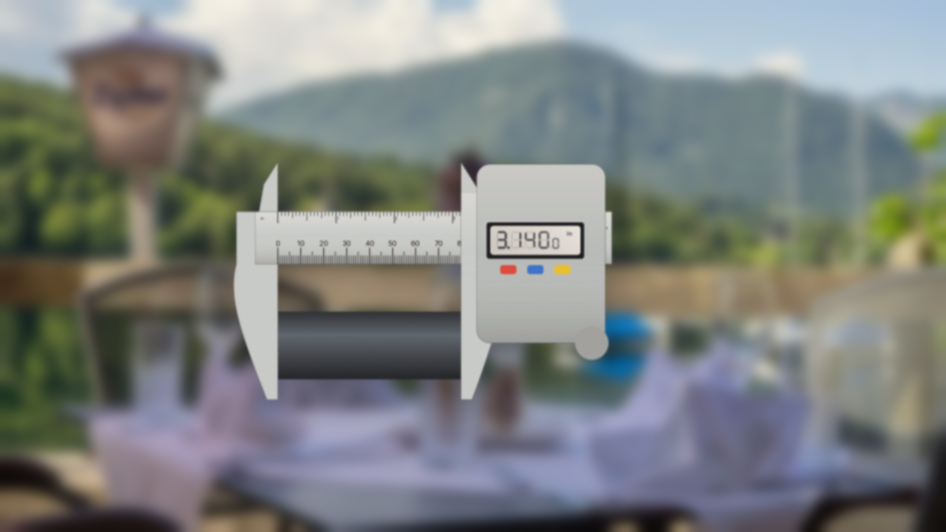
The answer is 3.1400 in
